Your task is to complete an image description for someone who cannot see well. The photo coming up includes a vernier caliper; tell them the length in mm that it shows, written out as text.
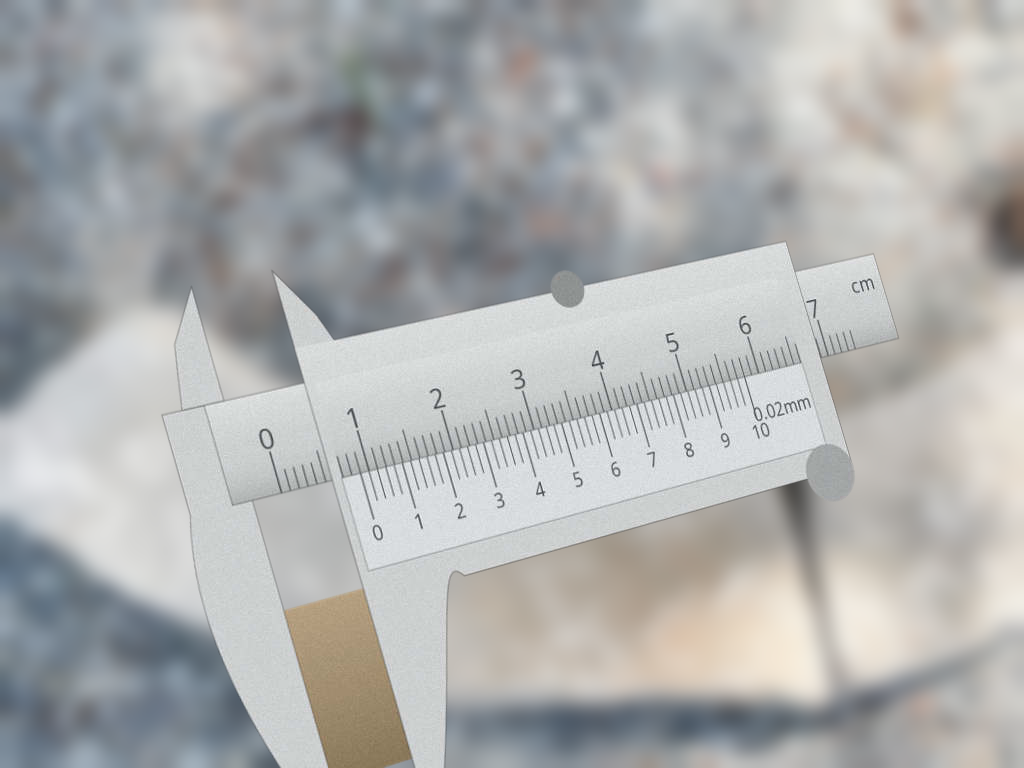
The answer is 9.0 mm
